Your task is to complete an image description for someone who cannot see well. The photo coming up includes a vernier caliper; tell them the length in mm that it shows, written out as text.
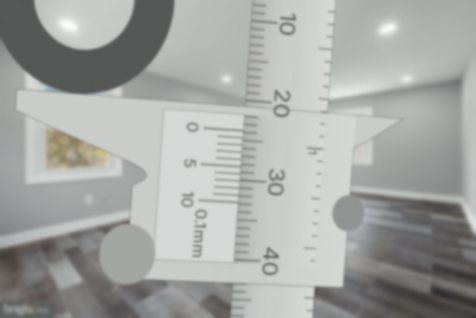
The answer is 23.8 mm
